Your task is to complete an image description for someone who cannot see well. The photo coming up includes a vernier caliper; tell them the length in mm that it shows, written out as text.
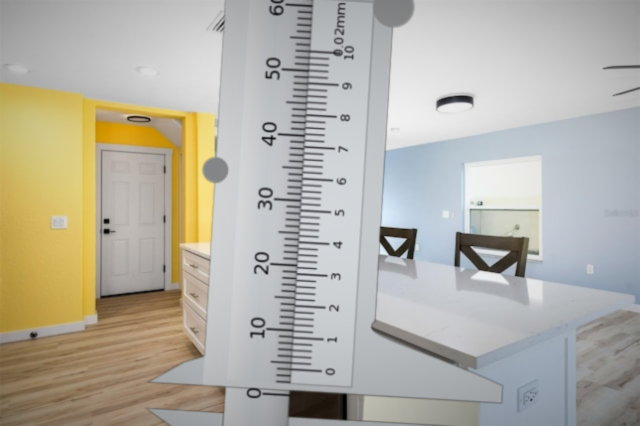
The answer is 4.0 mm
